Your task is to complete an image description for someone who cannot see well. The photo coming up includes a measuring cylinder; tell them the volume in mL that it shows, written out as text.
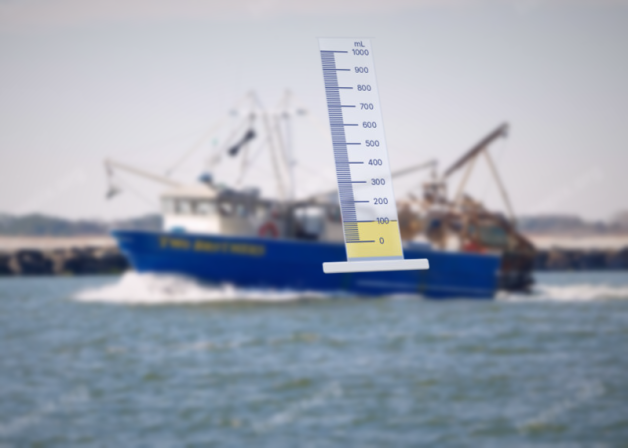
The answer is 100 mL
